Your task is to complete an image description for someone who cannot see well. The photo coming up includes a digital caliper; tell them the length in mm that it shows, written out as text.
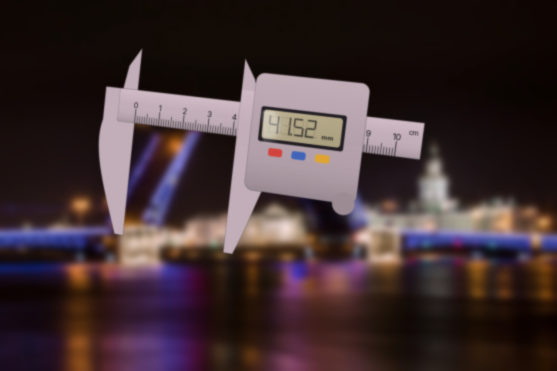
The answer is 41.52 mm
